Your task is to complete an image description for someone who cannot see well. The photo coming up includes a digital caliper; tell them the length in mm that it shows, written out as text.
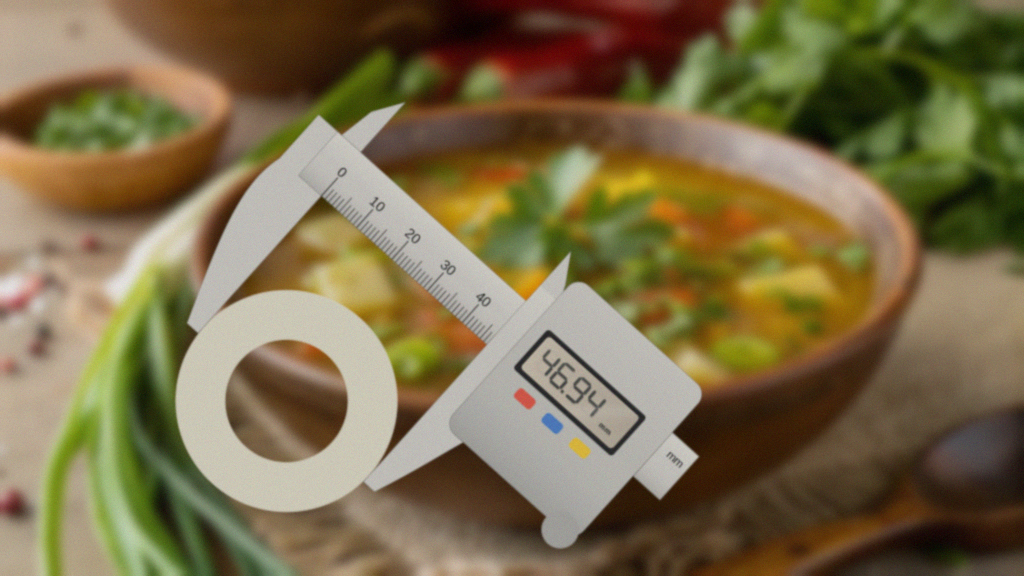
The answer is 46.94 mm
